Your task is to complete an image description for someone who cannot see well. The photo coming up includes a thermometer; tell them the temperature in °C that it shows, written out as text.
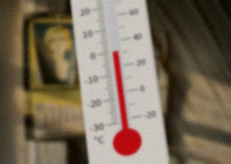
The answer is 0 °C
